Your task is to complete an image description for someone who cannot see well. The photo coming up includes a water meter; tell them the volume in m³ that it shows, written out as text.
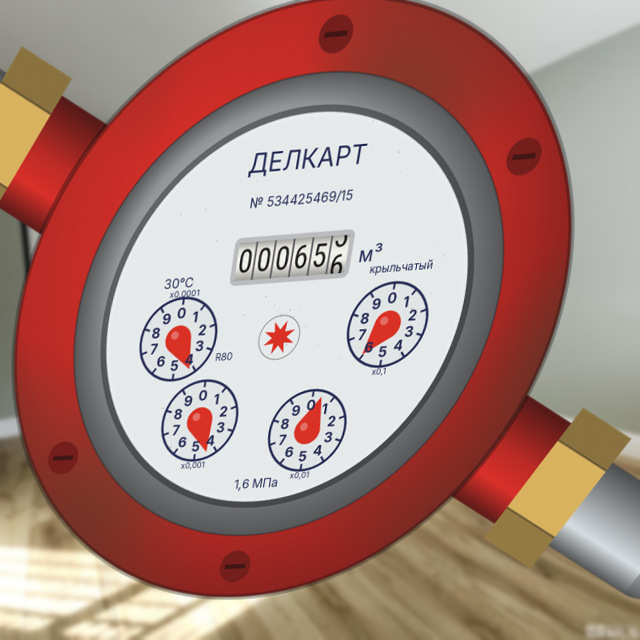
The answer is 655.6044 m³
